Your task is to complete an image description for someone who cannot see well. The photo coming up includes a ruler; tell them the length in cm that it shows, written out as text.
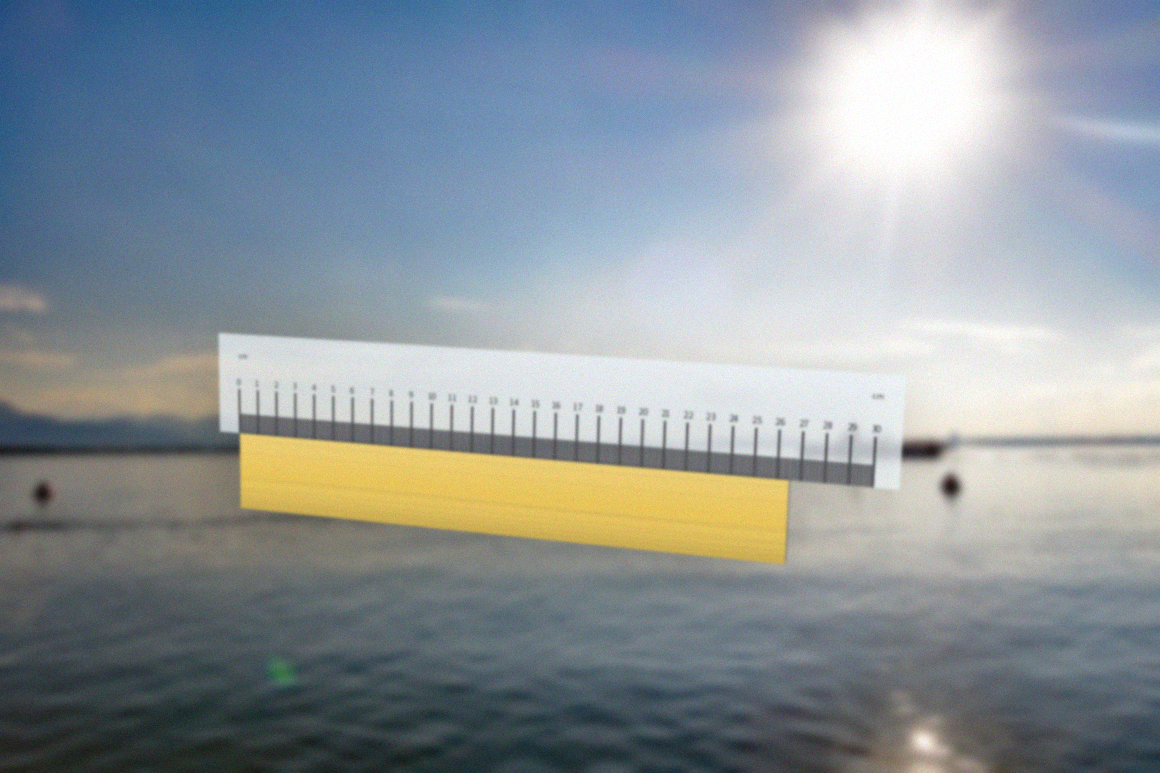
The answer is 26.5 cm
